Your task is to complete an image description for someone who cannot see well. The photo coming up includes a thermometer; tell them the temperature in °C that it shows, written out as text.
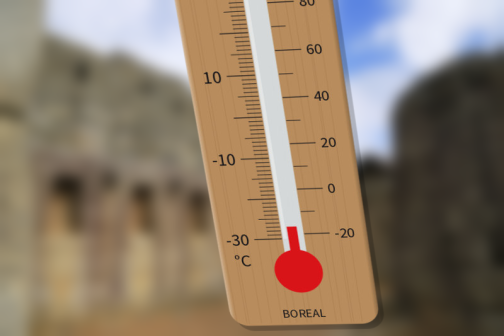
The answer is -27 °C
